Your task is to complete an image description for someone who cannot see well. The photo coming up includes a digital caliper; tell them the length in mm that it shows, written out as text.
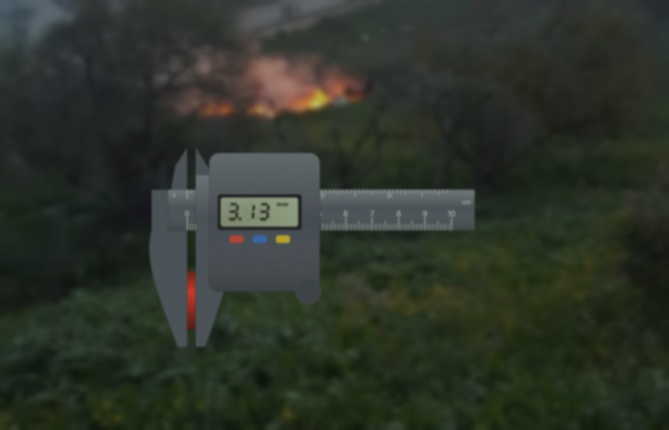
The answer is 3.13 mm
